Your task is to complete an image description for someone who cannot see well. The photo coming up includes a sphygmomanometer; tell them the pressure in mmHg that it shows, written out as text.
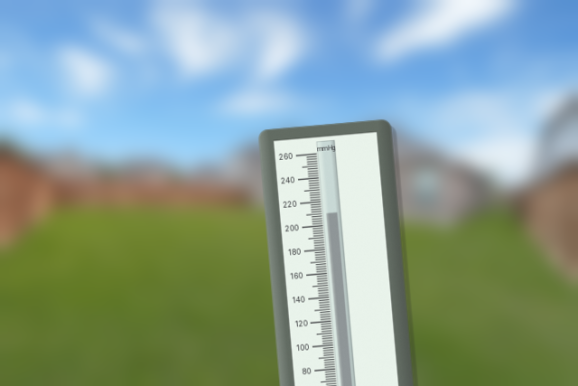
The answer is 210 mmHg
